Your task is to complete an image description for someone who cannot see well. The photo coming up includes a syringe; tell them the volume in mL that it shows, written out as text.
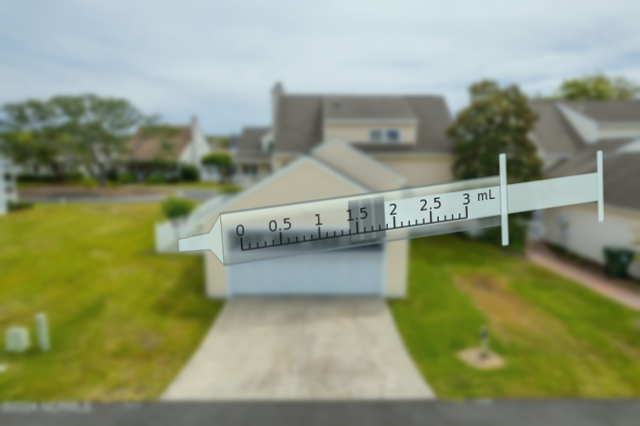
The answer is 1.4 mL
